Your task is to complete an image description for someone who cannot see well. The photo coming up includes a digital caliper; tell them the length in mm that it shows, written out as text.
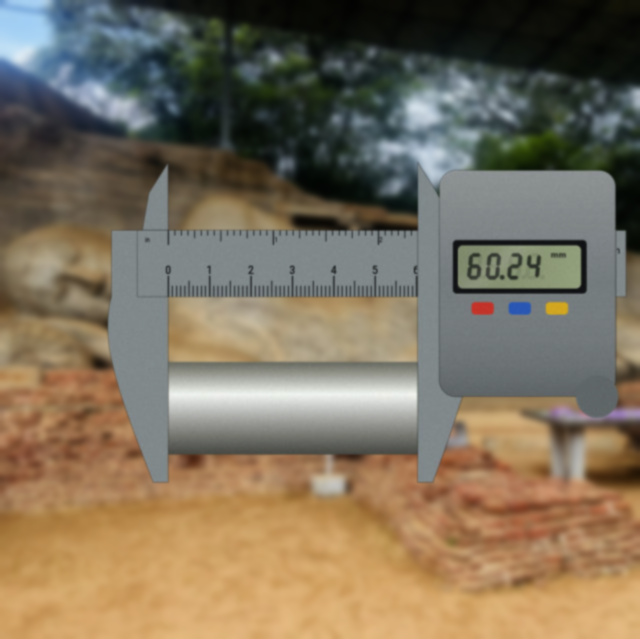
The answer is 60.24 mm
